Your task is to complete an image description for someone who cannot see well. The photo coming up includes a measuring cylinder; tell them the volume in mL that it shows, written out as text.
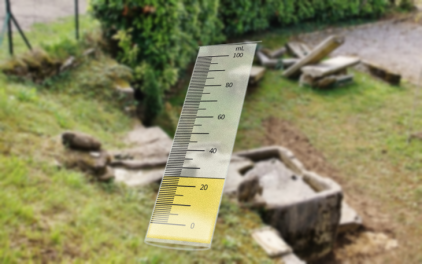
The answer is 25 mL
